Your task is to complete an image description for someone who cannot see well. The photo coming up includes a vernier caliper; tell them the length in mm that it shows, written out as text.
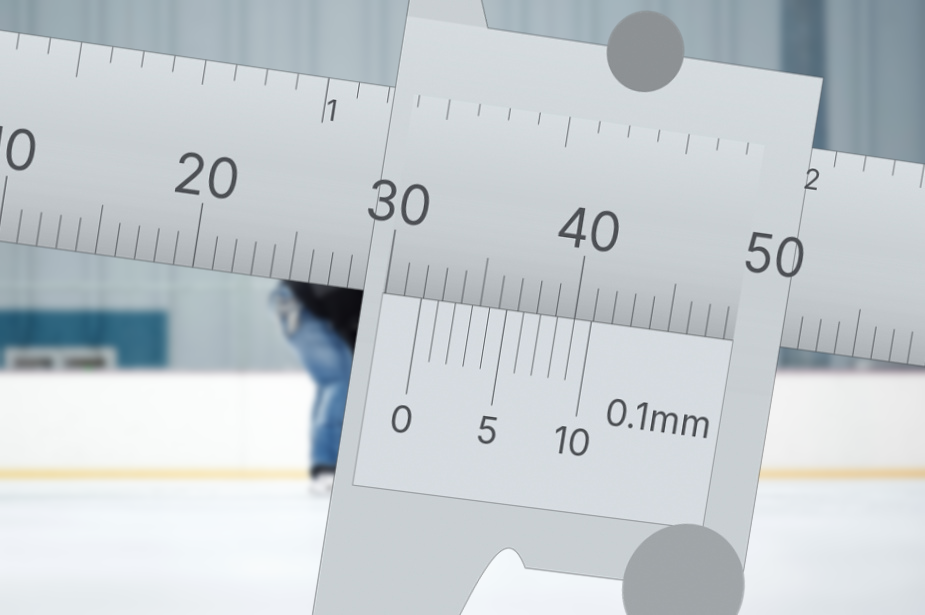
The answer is 31.9 mm
